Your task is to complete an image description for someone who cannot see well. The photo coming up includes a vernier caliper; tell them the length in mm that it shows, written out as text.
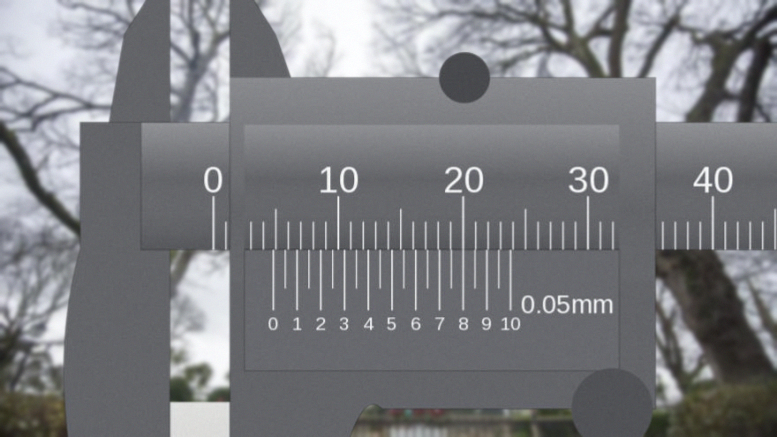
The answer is 4.8 mm
